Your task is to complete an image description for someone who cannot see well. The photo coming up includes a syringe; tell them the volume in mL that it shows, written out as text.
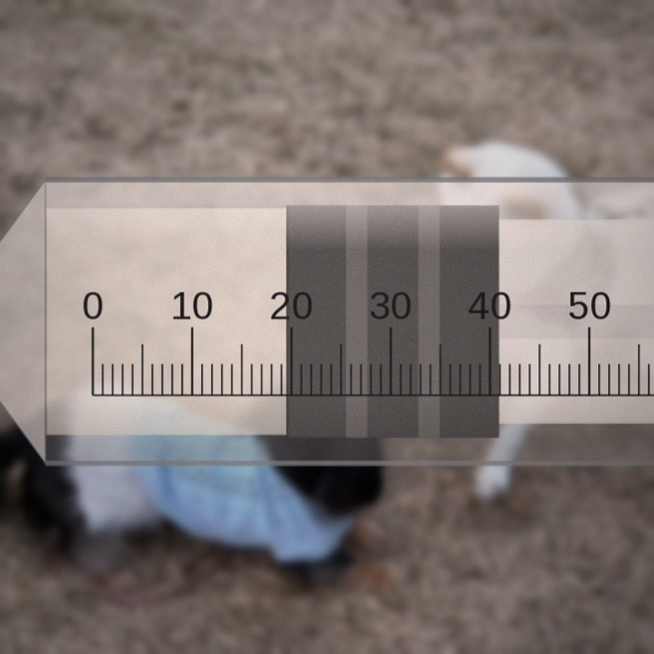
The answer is 19.5 mL
